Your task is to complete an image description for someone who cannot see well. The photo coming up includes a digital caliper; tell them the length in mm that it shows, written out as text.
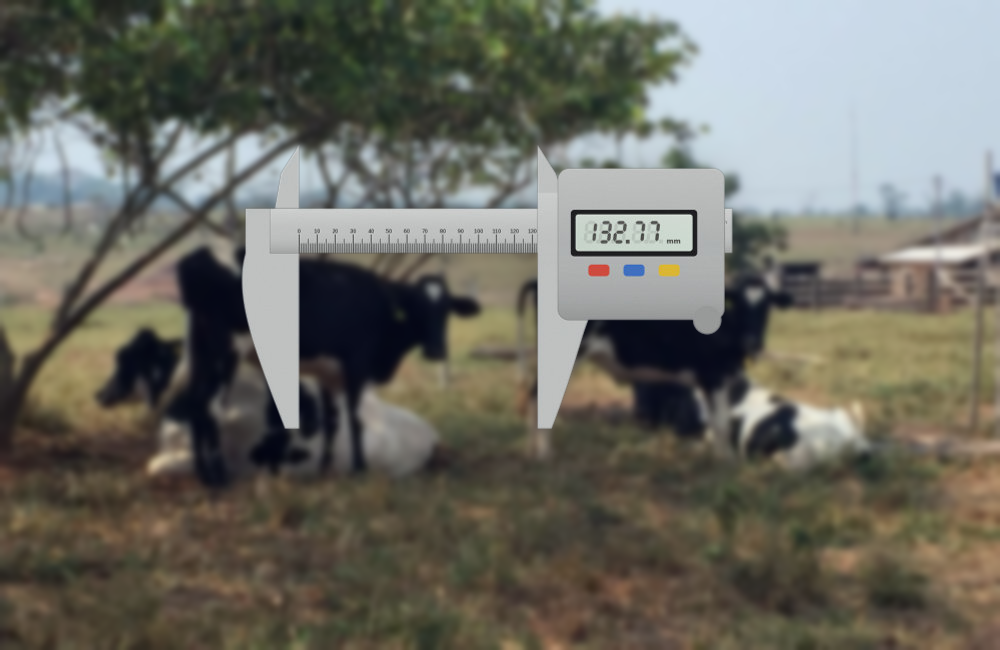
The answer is 132.77 mm
